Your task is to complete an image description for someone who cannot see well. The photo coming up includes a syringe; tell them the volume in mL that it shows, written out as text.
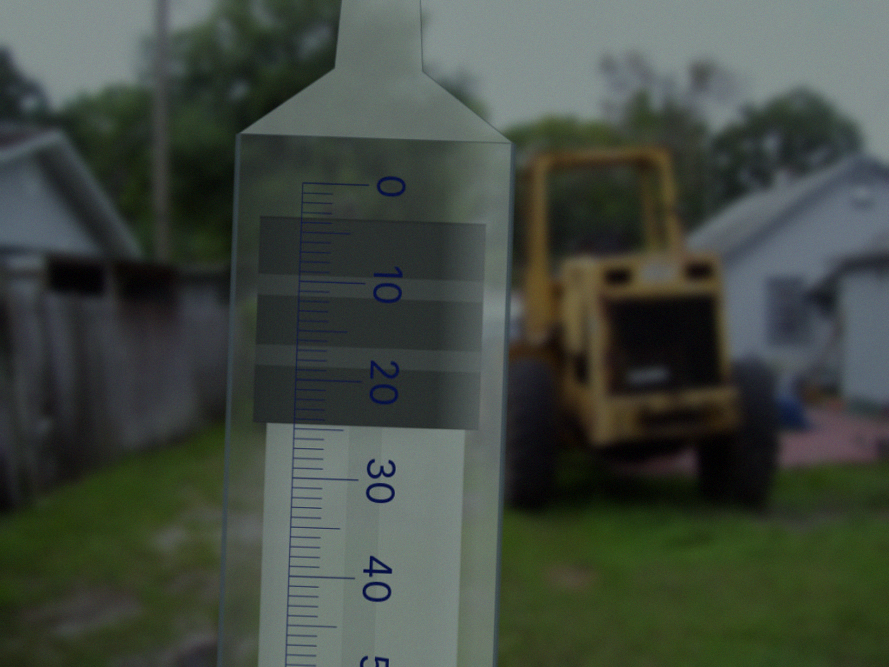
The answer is 3.5 mL
